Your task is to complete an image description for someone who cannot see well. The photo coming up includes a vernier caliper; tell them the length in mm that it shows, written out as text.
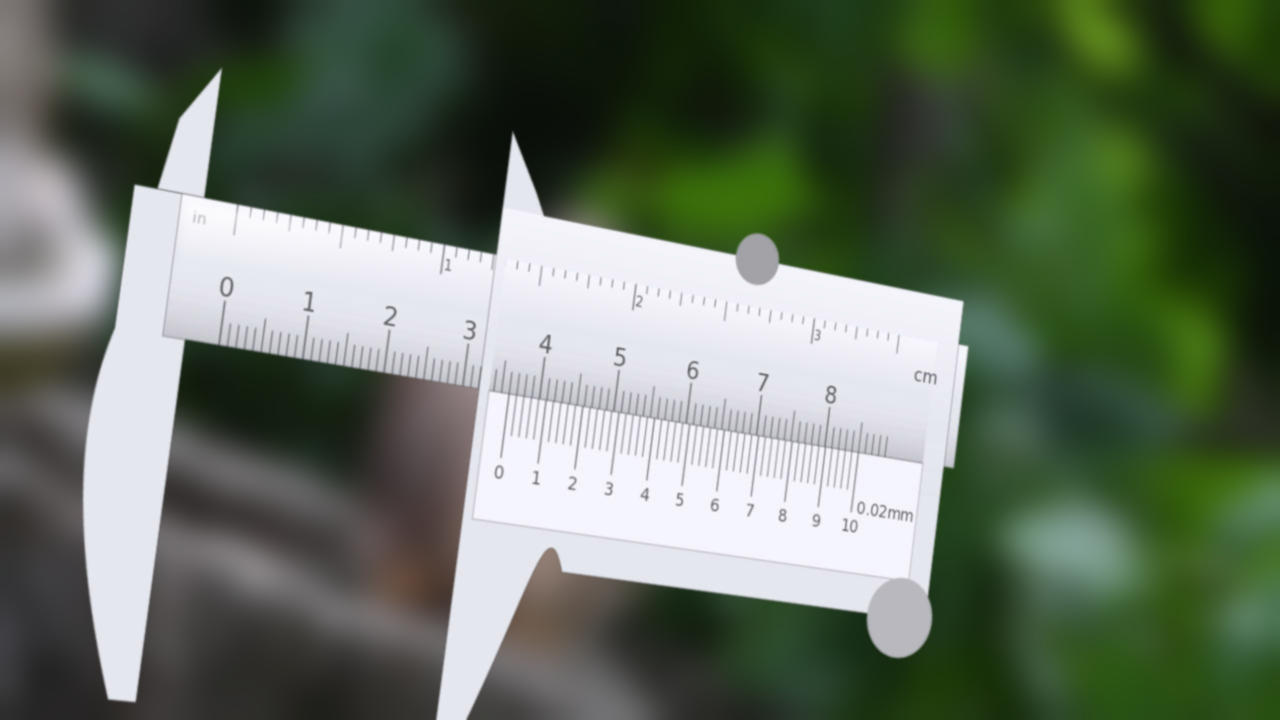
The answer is 36.0 mm
